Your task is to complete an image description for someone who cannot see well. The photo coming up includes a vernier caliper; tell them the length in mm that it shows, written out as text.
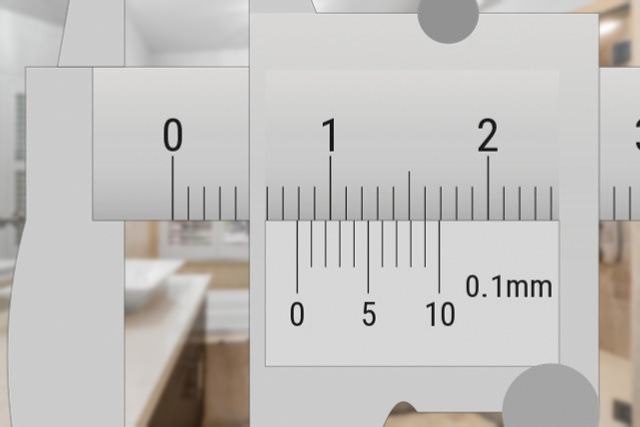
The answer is 7.9 mm
